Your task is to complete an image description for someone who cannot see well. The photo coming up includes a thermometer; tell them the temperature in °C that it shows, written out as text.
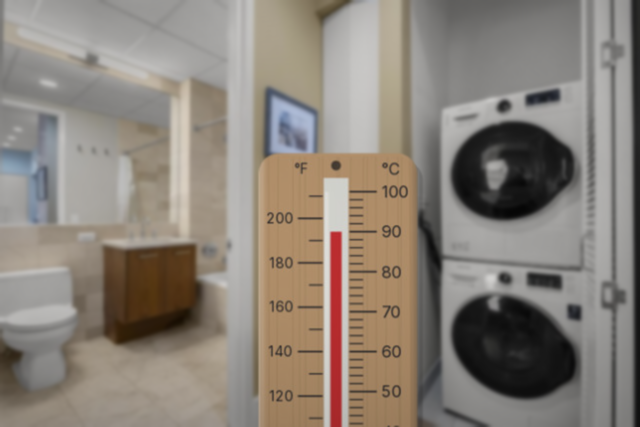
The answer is 90 °C
